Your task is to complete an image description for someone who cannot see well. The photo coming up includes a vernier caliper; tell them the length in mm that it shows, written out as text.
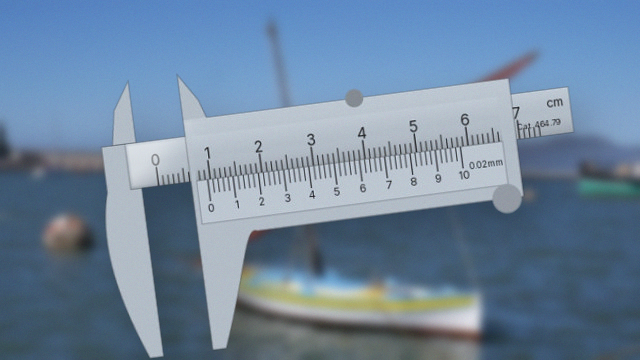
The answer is 9.5 mm
